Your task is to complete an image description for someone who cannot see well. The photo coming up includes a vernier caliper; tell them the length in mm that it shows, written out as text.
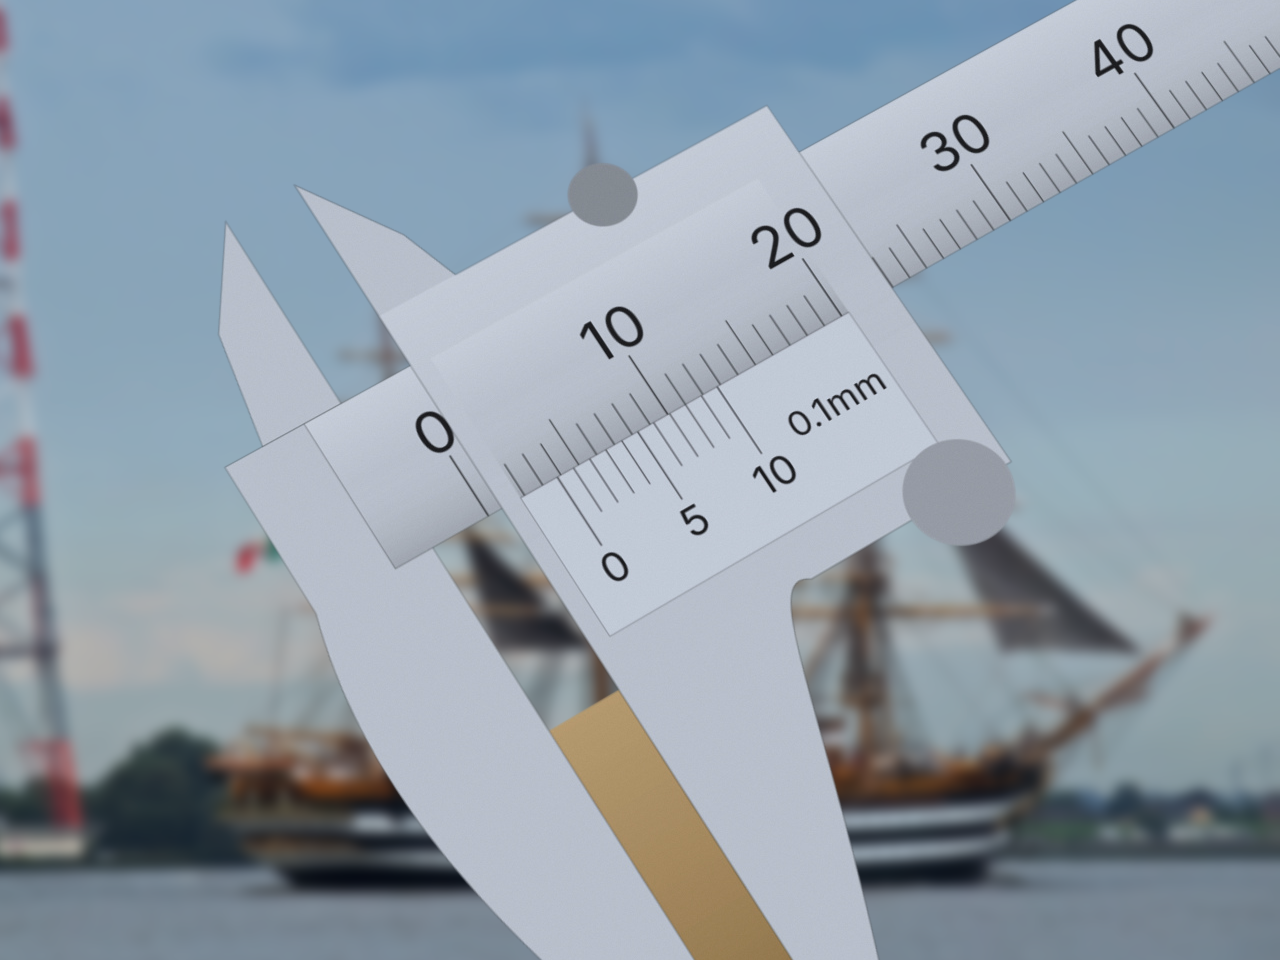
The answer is 3.8 mm
